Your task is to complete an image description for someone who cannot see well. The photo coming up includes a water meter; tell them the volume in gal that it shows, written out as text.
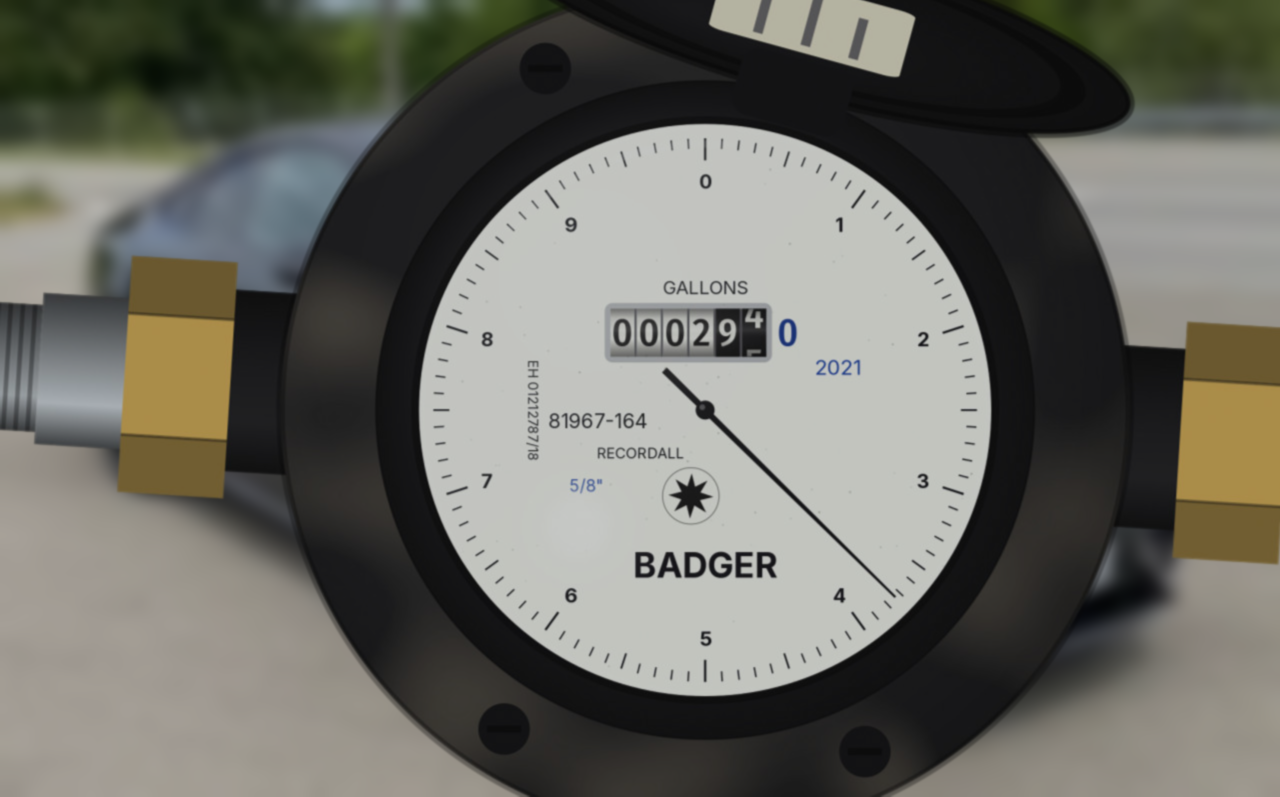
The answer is 2943.7 gal
